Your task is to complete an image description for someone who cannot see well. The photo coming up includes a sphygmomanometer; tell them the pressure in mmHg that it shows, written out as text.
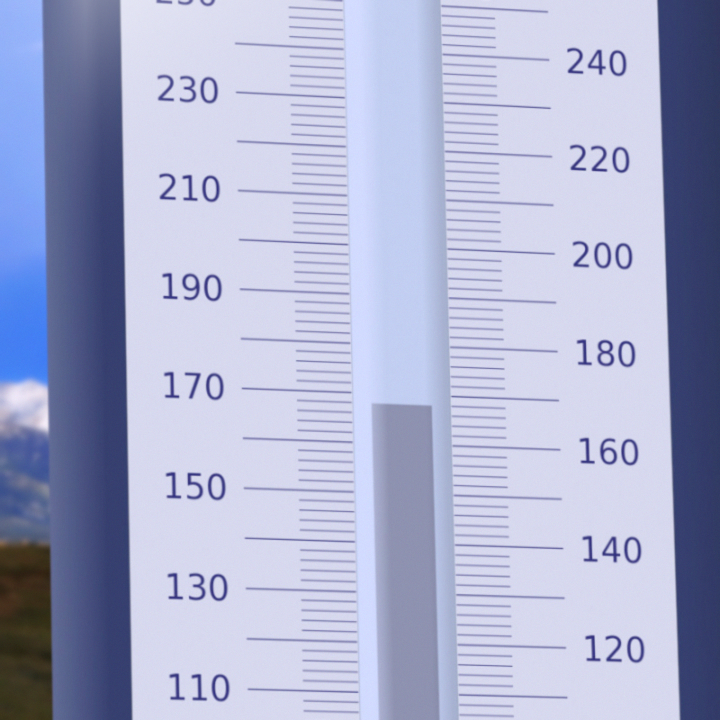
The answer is 168 mmHg
